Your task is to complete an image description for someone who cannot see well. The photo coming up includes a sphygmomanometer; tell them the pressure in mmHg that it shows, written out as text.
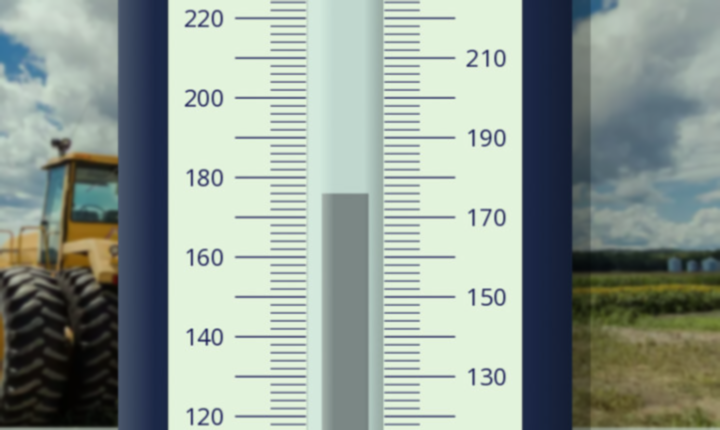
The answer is 176 mmHg
